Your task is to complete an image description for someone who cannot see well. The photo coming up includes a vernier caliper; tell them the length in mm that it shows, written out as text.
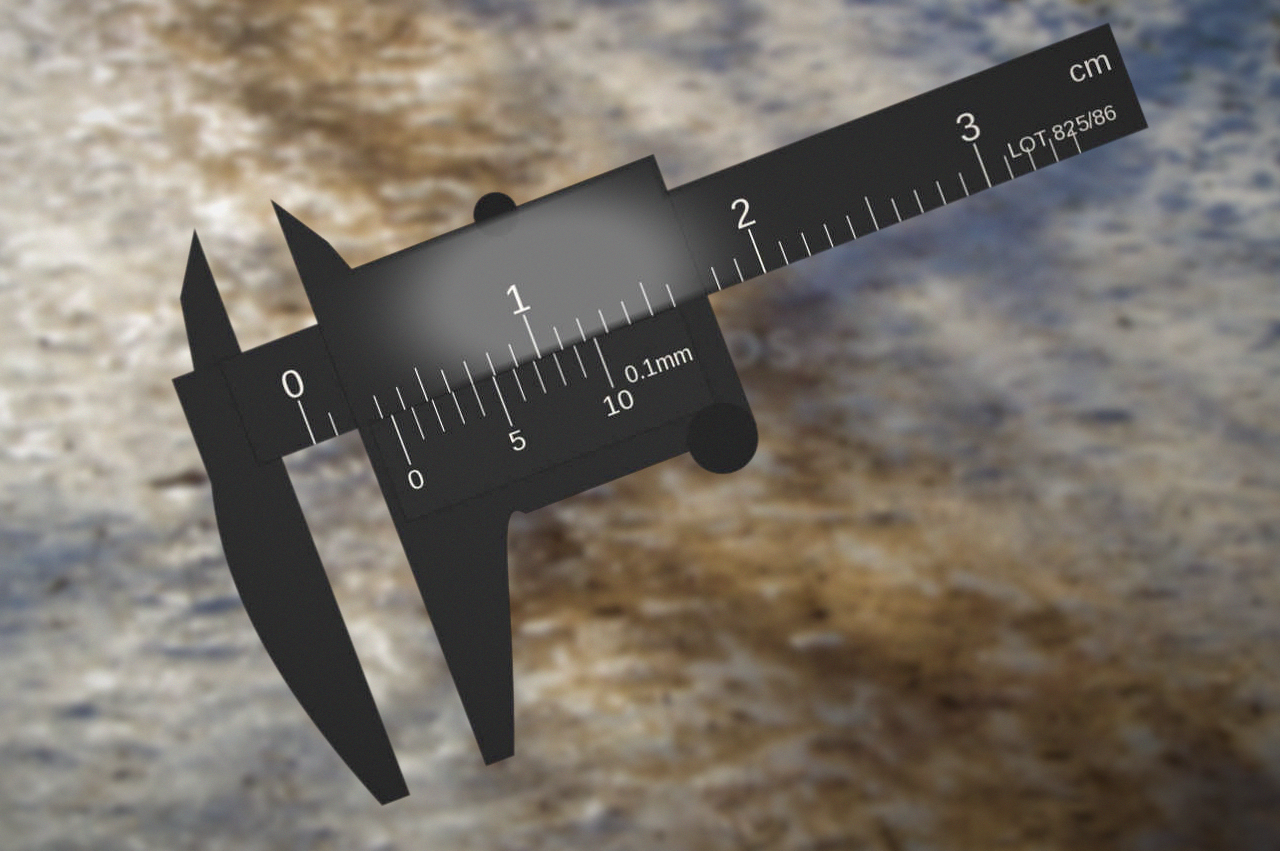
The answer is 3.4 mm
